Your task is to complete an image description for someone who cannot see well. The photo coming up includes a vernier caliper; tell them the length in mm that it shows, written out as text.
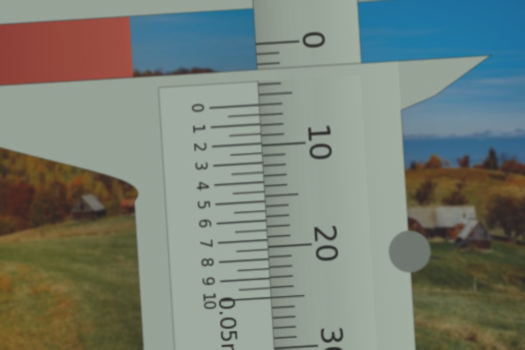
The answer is 6.0 mm
